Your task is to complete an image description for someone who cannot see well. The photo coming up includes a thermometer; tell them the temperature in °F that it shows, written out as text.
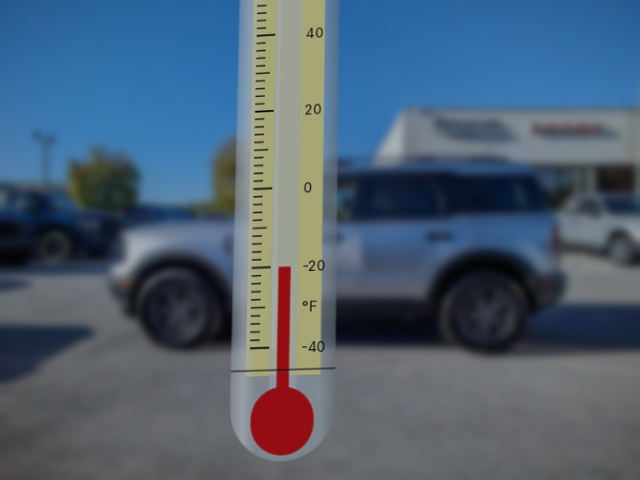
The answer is -20 °F
